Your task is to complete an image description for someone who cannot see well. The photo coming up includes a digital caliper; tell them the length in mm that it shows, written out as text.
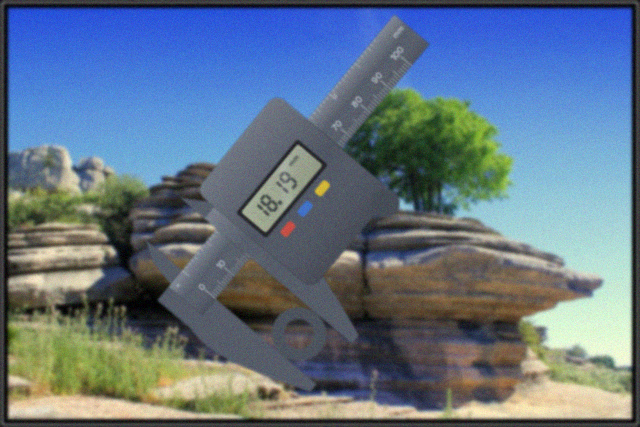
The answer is 18.19 mm
